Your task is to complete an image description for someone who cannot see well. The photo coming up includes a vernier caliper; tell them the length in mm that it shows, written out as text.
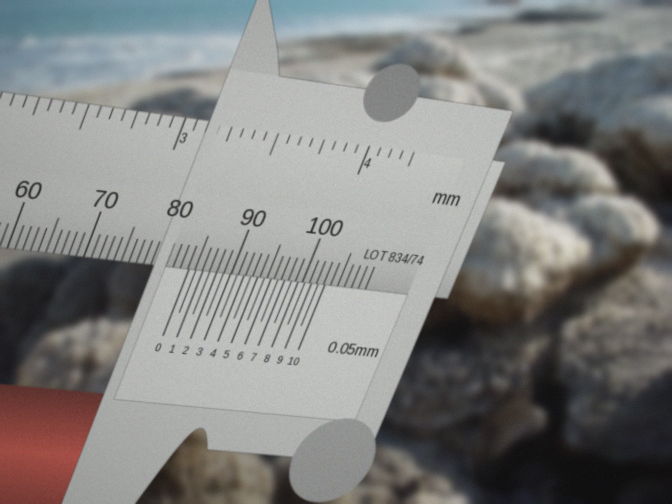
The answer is 84.2 mm
